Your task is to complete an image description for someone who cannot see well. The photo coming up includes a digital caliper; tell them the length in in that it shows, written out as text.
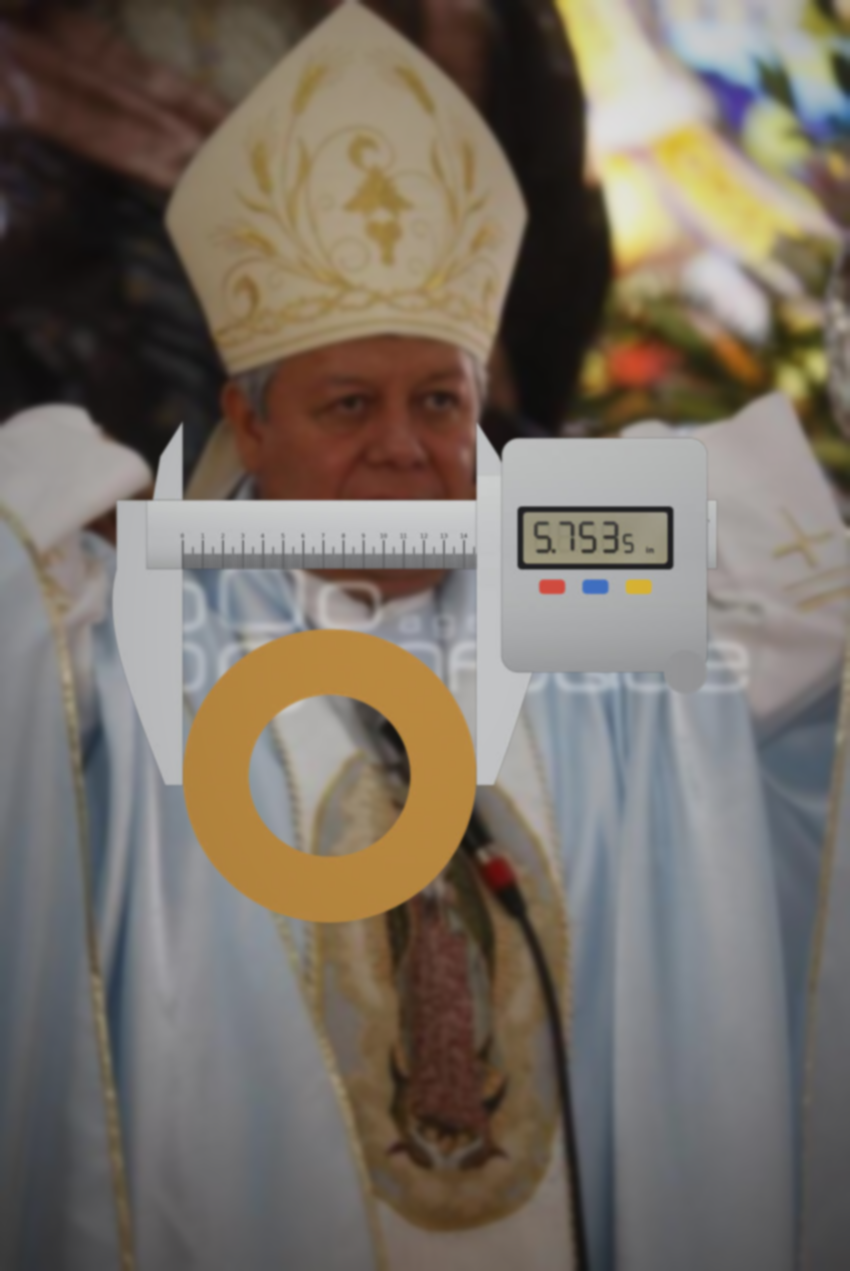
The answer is 5.7535 in
